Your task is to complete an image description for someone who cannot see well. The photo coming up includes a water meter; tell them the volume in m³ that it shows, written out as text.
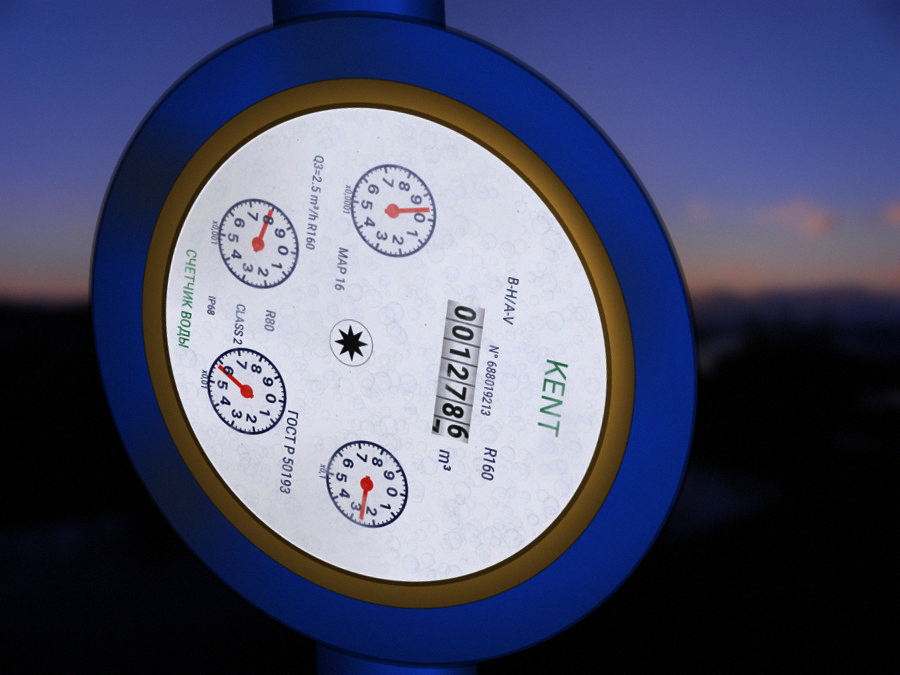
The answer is 12786.2579 m³
